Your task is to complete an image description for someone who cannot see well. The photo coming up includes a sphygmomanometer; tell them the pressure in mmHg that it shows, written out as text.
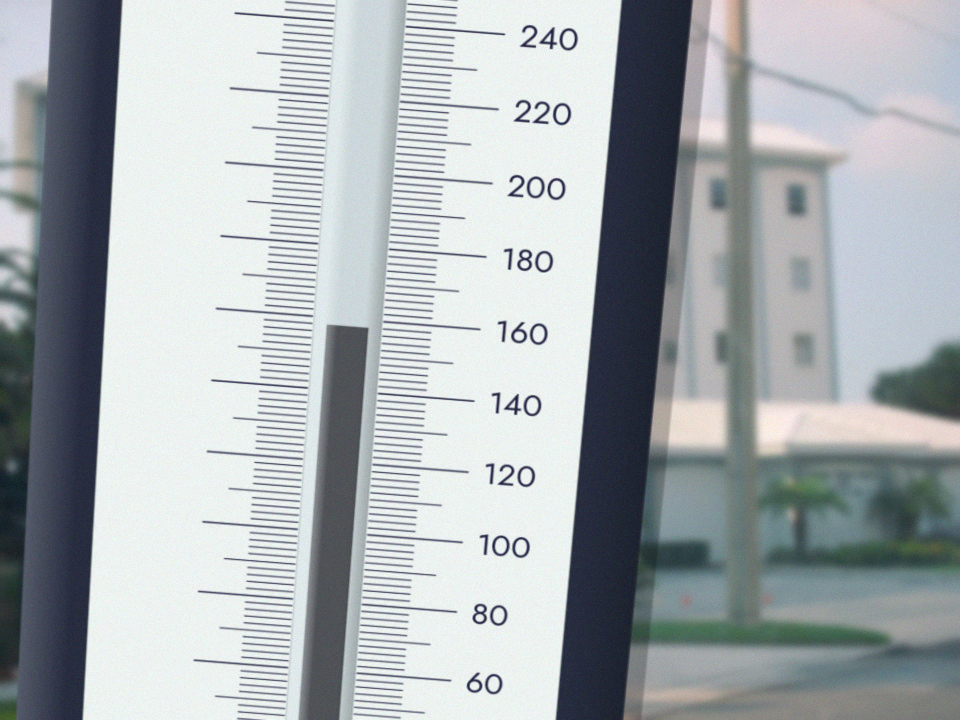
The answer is 158 mmHg
